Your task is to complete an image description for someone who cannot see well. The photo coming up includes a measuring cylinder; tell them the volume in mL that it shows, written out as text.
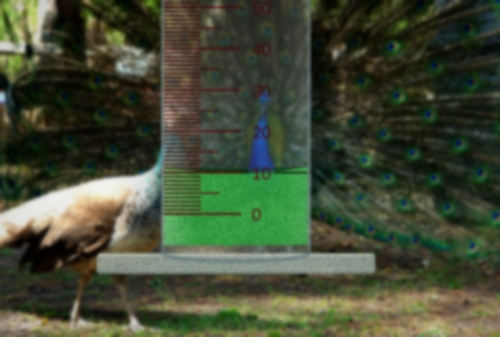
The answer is 10 mL
